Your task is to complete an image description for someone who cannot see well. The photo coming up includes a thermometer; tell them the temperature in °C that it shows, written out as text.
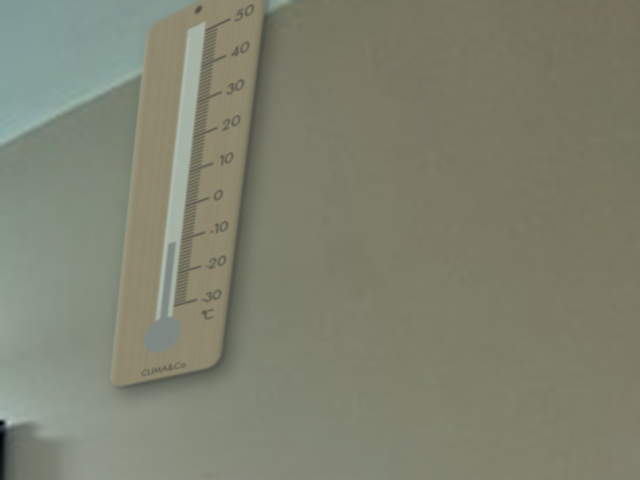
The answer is -10 °C
